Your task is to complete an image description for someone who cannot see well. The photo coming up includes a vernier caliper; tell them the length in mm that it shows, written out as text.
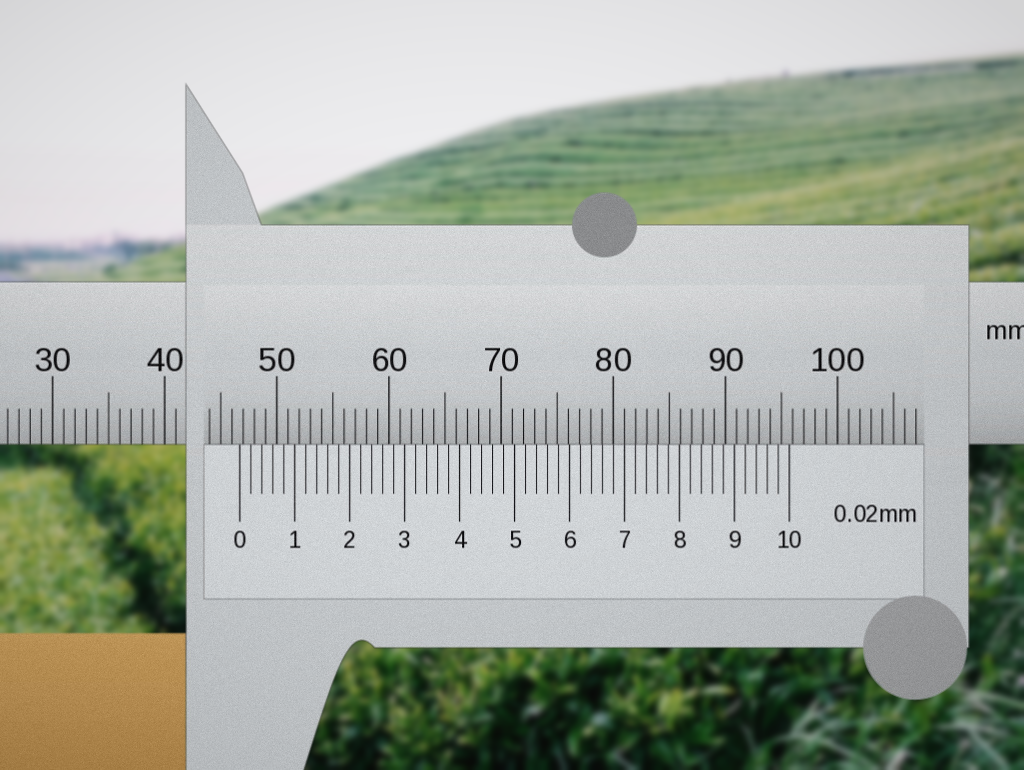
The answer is 46.7 mm
